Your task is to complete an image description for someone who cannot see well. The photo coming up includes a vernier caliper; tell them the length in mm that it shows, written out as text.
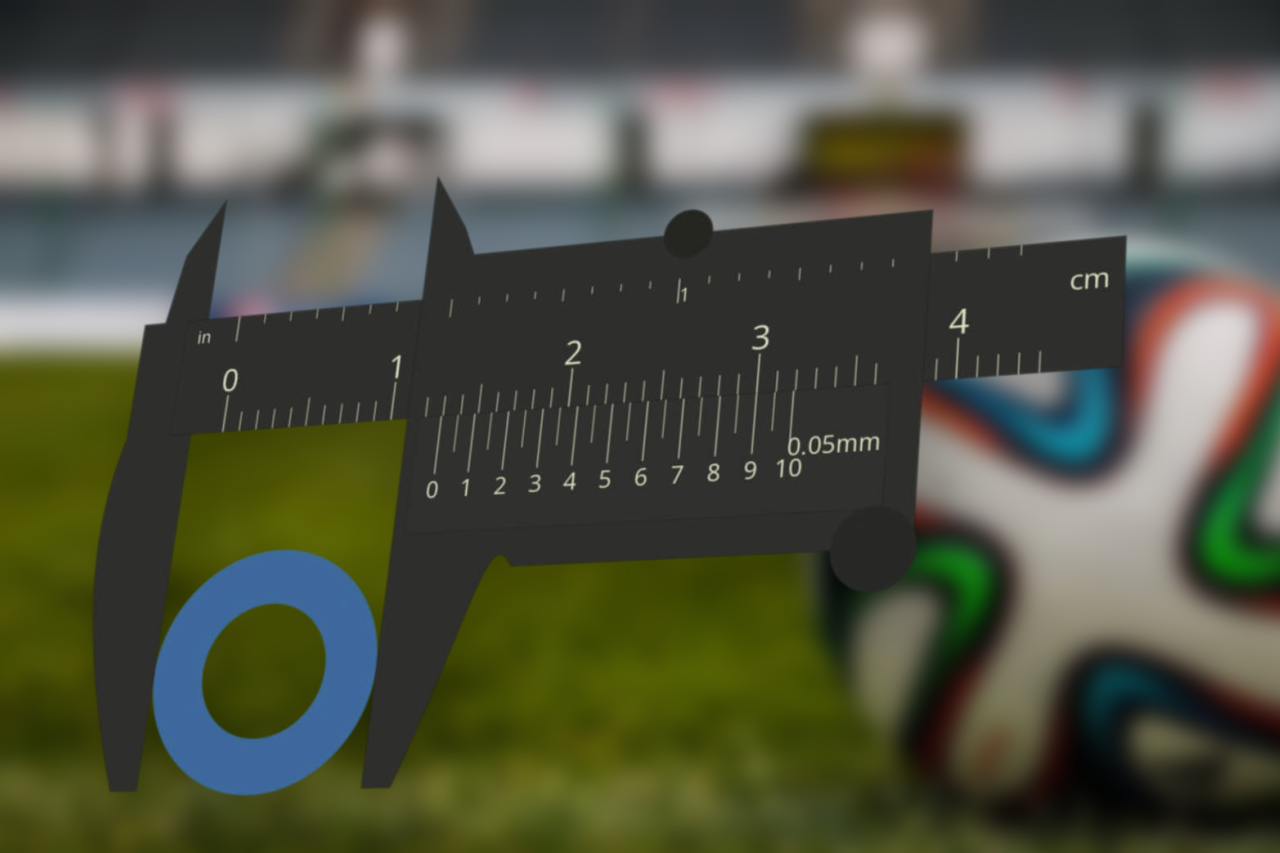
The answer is 12.9 mm
